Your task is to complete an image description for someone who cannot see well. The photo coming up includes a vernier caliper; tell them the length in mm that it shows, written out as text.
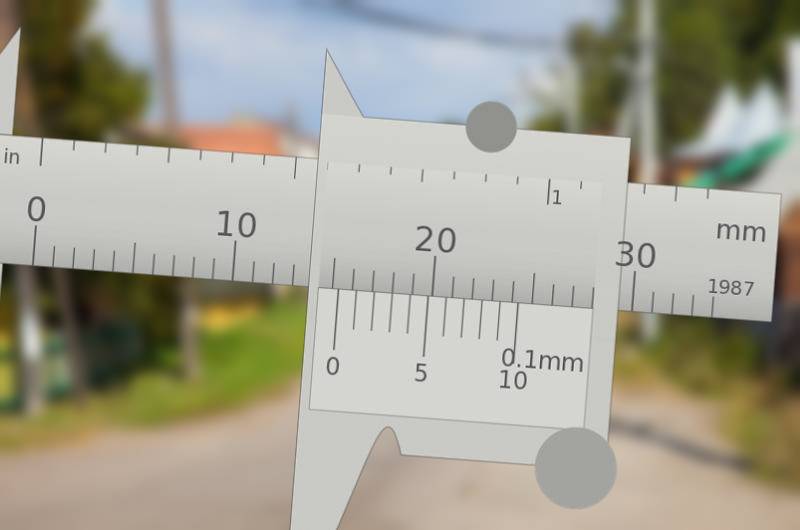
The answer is 15.3 mm
